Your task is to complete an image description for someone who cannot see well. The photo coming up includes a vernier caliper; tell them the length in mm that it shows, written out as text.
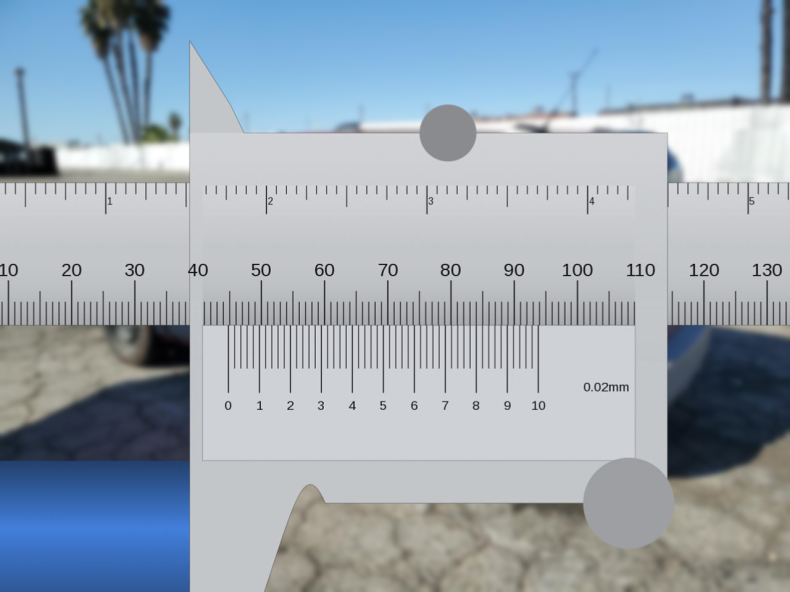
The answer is 44.8 mm
